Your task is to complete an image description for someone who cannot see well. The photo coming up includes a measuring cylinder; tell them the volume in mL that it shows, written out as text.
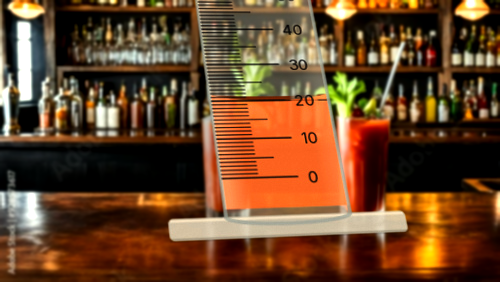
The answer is 20 mL
